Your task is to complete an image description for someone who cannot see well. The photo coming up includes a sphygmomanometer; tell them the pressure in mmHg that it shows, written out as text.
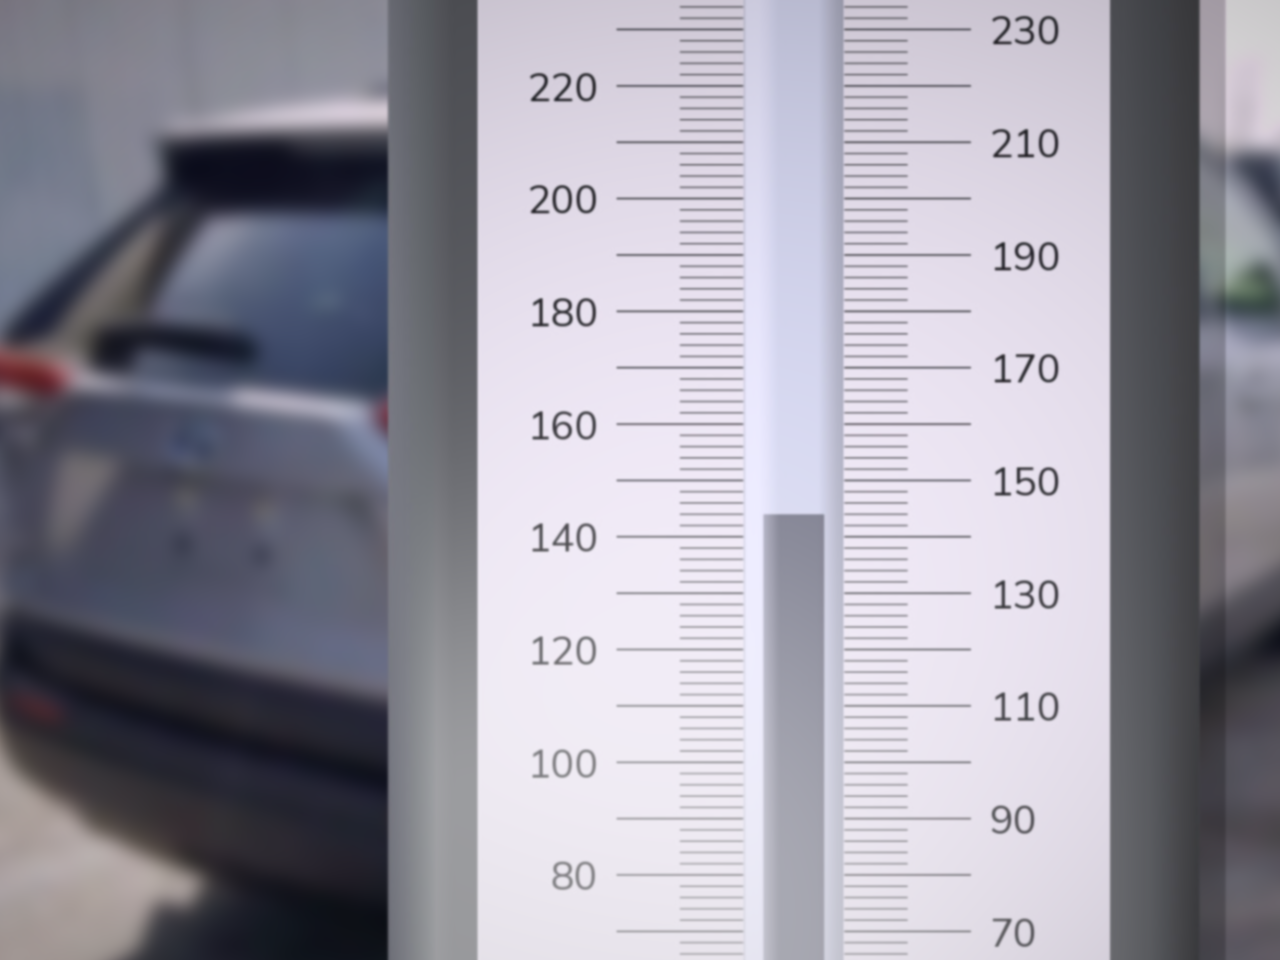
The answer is 144 mmHg
